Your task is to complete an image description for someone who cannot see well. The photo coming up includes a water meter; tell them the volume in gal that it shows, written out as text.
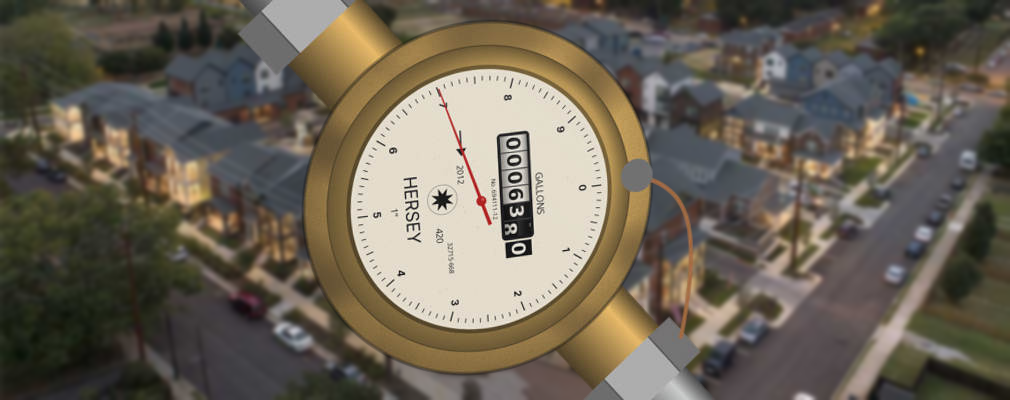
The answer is 6377.0 gal
